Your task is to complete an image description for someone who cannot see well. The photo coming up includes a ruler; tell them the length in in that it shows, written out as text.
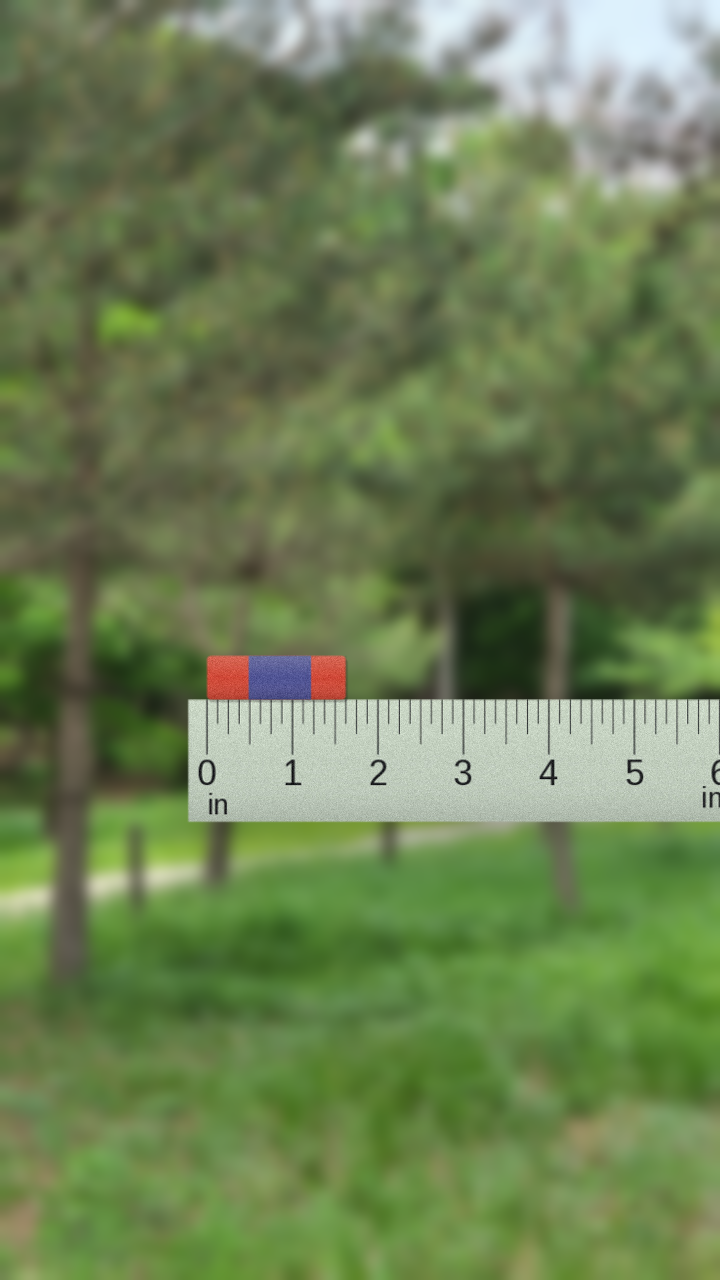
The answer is 1.625 in
